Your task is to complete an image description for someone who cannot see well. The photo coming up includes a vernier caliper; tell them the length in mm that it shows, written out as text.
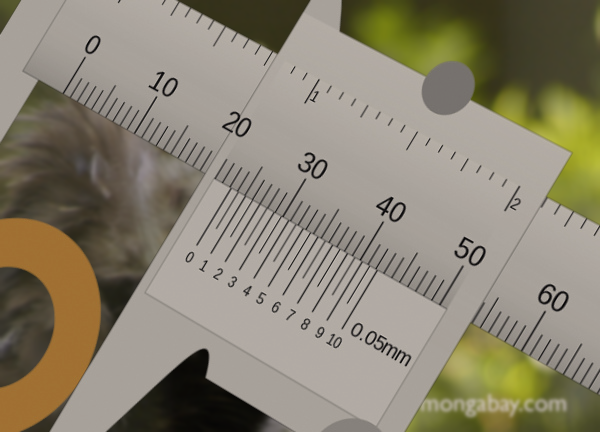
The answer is 23.2 mm
